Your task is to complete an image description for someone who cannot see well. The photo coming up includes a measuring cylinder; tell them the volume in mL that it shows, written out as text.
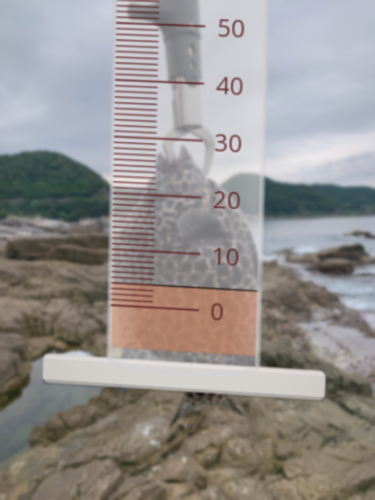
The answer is 4 mL
